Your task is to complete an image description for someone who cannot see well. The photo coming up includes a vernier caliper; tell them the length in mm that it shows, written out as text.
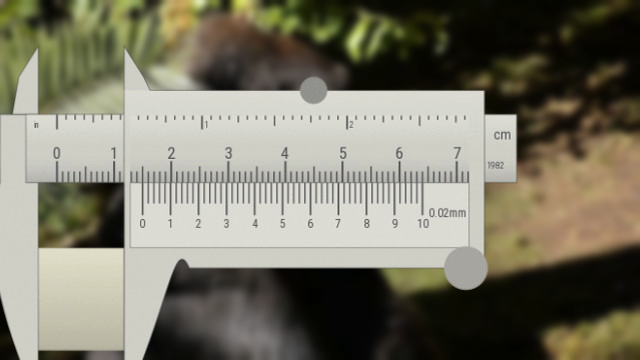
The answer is 15.0 mm
